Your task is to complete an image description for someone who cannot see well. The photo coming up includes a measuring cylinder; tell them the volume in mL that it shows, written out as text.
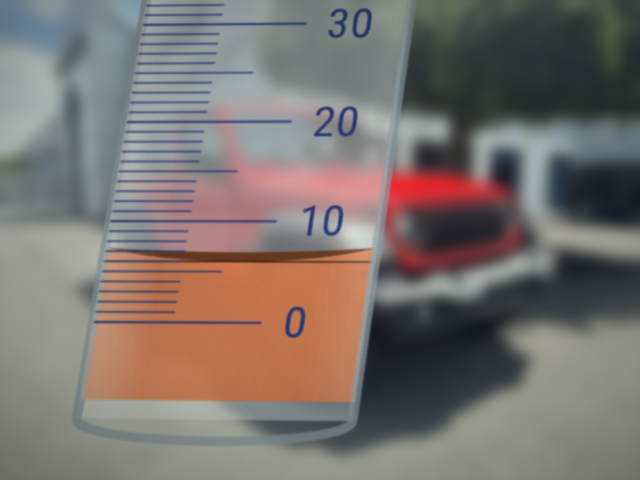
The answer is 6 mL
